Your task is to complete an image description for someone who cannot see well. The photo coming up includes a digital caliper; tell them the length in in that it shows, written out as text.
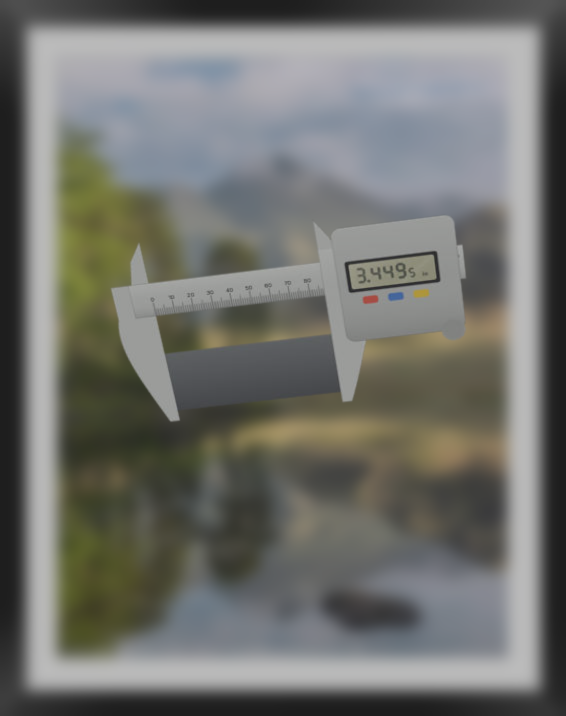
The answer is 3.4495 in
